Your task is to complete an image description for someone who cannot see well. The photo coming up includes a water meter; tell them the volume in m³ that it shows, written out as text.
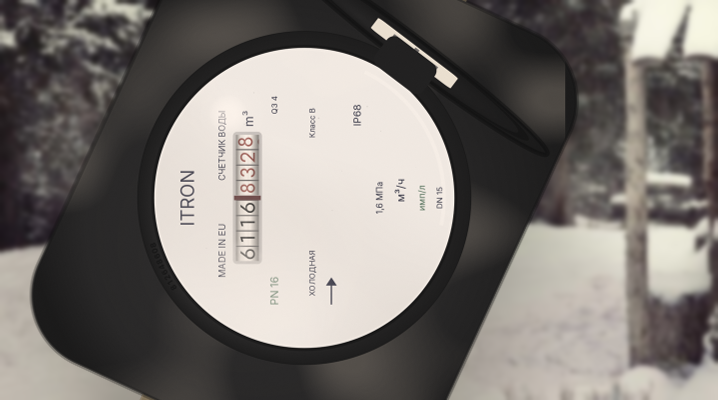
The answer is 6116.8328 m³
